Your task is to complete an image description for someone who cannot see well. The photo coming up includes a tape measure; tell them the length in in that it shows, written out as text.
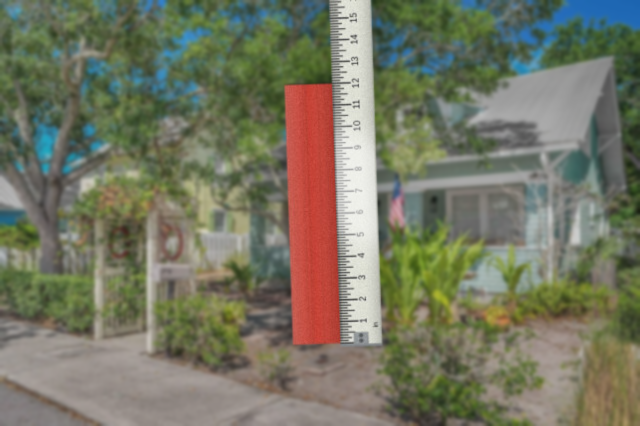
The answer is 12 in
